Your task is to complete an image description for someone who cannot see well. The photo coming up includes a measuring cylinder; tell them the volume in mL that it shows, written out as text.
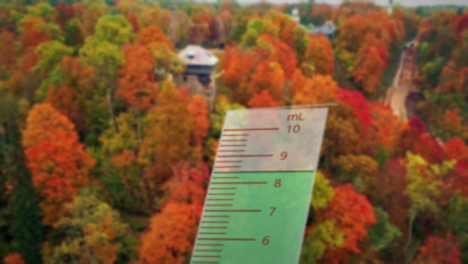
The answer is 8.4 mL
